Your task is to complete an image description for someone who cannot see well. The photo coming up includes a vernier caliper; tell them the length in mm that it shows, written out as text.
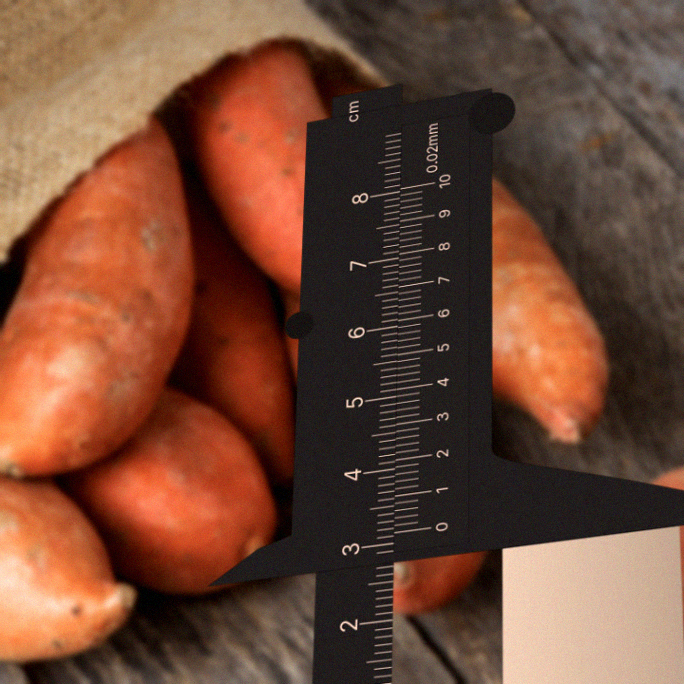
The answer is 31.4 mm
